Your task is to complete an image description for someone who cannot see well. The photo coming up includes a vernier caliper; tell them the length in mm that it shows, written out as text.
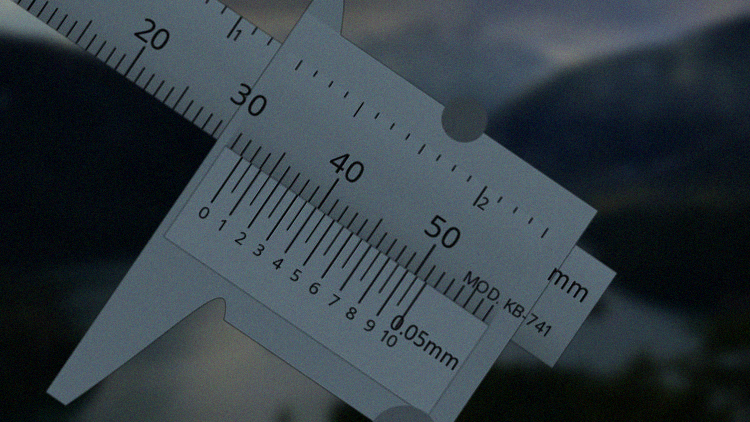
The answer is 32.2 mm
